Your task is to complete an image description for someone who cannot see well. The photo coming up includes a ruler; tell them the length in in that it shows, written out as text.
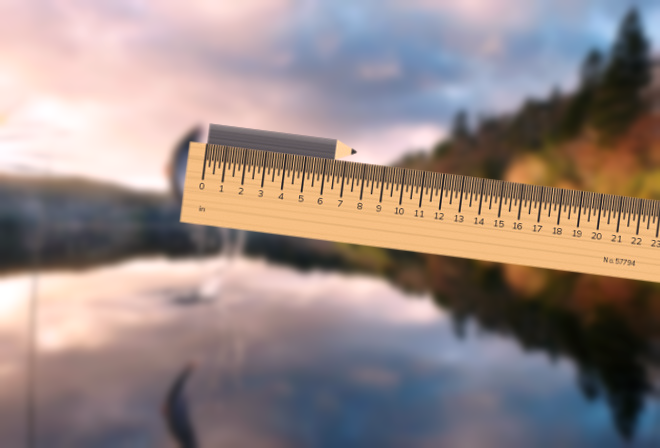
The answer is 7.5 in
